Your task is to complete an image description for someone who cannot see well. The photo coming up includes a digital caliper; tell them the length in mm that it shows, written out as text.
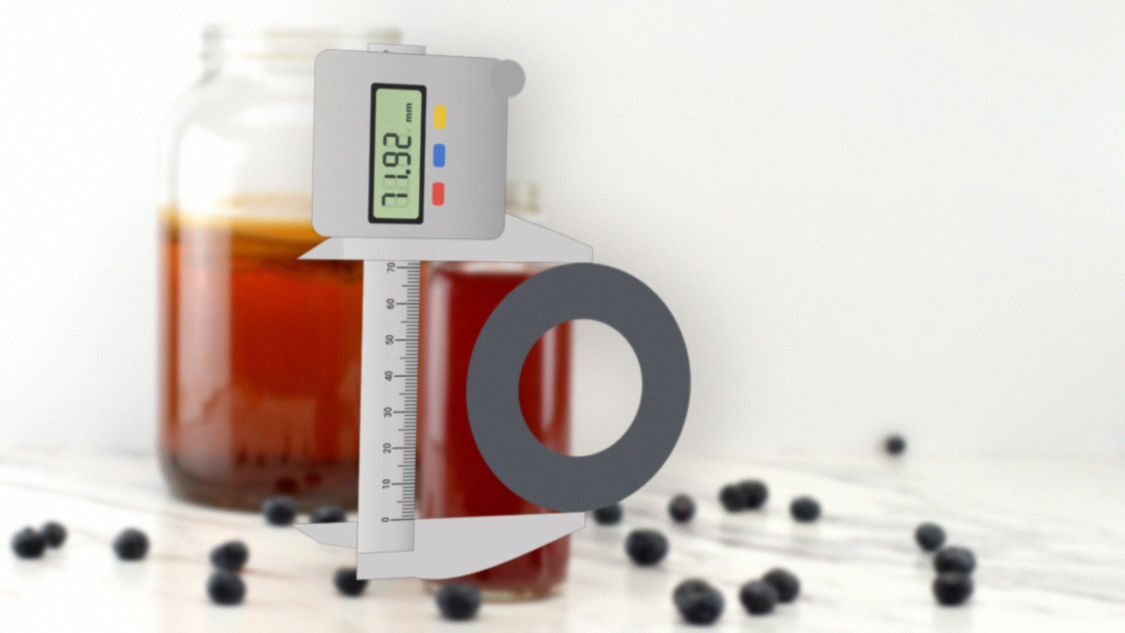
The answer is 71.92 mm
